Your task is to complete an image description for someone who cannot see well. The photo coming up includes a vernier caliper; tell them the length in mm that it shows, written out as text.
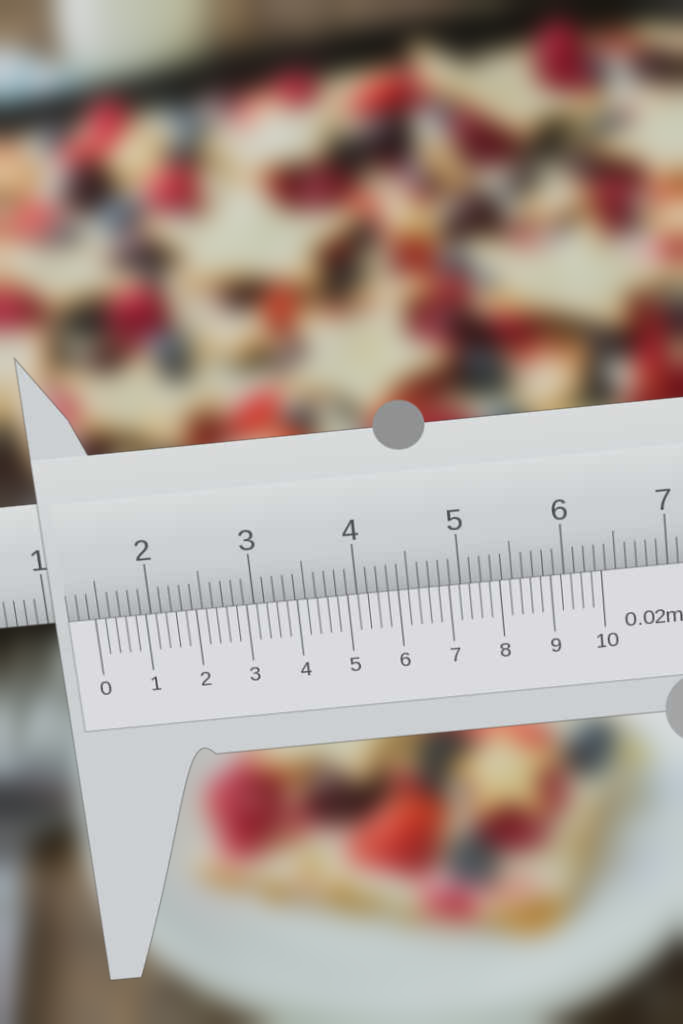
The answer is 14.6 mm
